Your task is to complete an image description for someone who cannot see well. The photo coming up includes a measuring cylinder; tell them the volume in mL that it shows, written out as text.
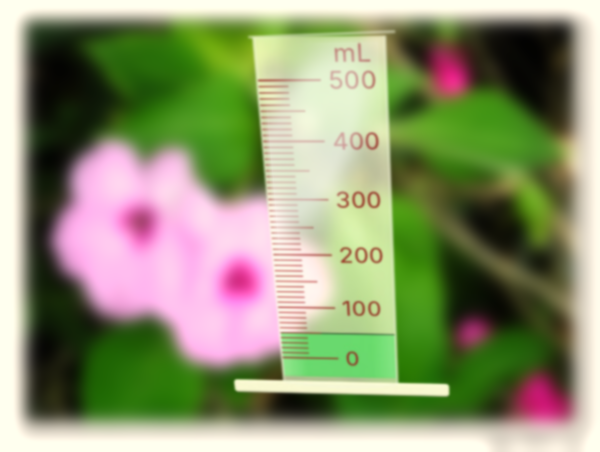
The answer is 50 mL
